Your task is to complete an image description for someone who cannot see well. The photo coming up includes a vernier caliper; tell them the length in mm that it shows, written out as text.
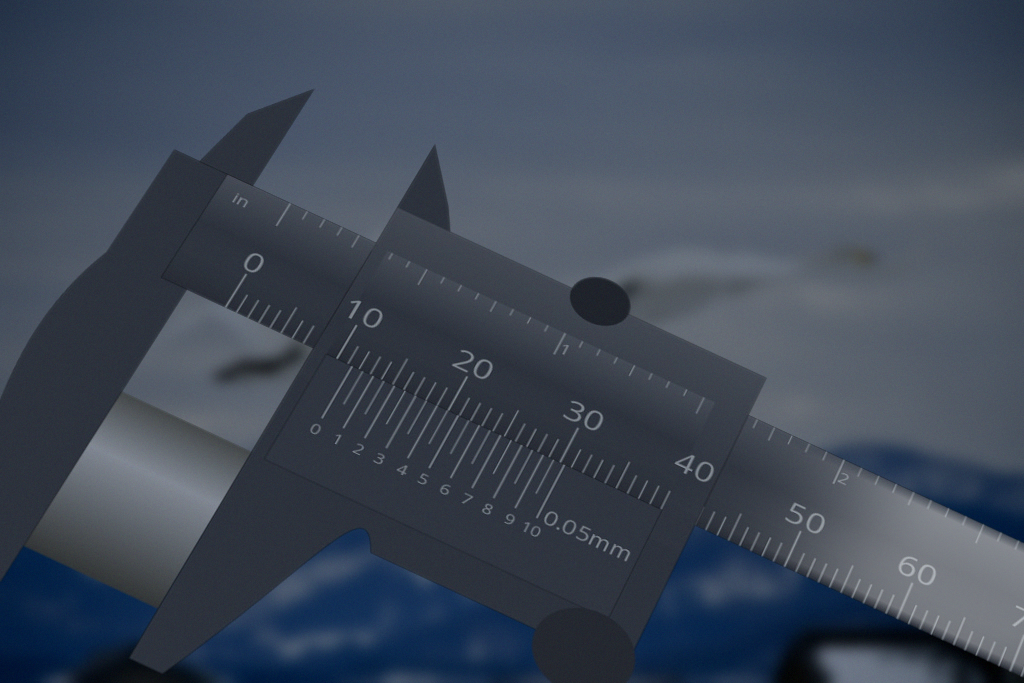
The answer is 11.4 mm
